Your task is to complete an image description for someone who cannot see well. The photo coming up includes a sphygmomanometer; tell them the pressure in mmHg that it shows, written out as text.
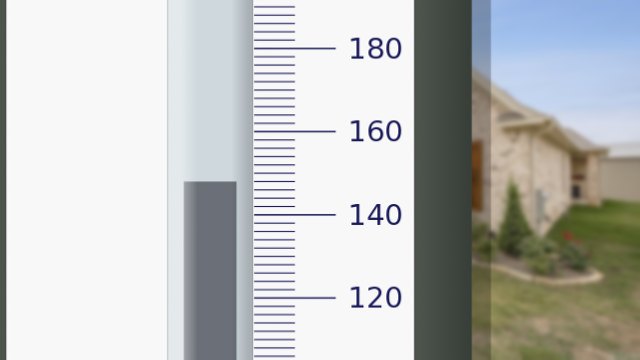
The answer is 148 mmHg
